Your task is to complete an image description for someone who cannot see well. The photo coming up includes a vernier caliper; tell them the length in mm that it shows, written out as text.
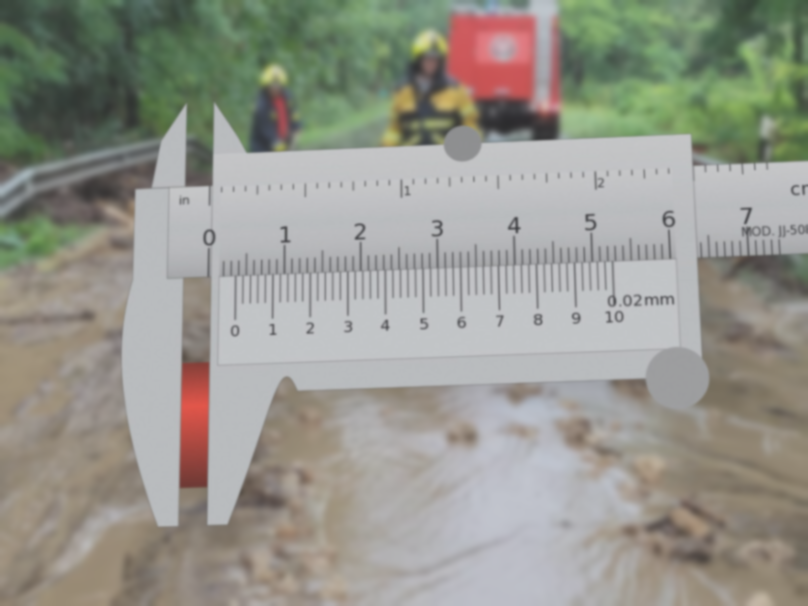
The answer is 3.6 mm
